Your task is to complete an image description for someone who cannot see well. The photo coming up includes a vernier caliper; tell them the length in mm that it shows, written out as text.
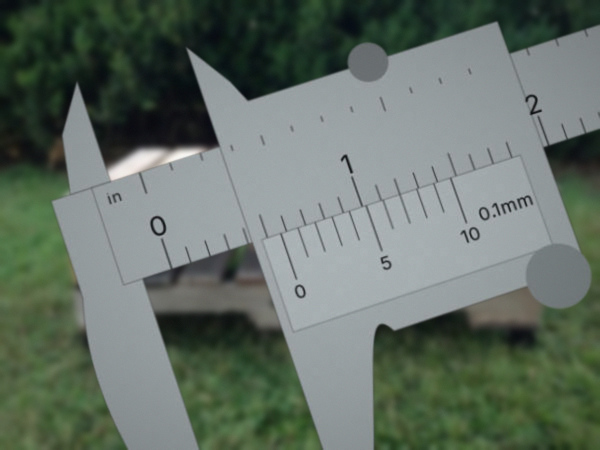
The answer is 5.7 mm
